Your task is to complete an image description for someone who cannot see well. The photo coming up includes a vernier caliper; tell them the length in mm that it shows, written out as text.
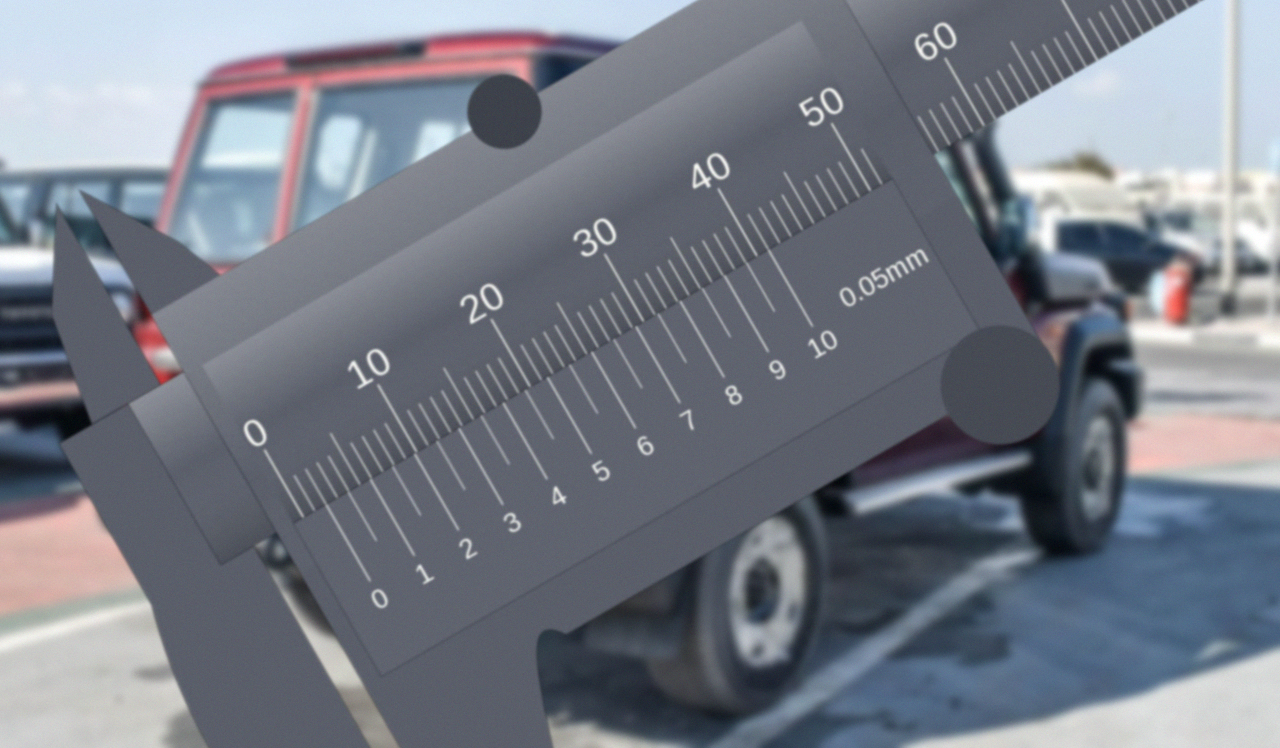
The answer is 2.0 mm
